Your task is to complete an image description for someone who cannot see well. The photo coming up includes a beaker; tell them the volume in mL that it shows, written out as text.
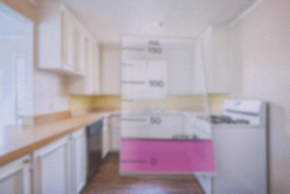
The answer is 25 mL
